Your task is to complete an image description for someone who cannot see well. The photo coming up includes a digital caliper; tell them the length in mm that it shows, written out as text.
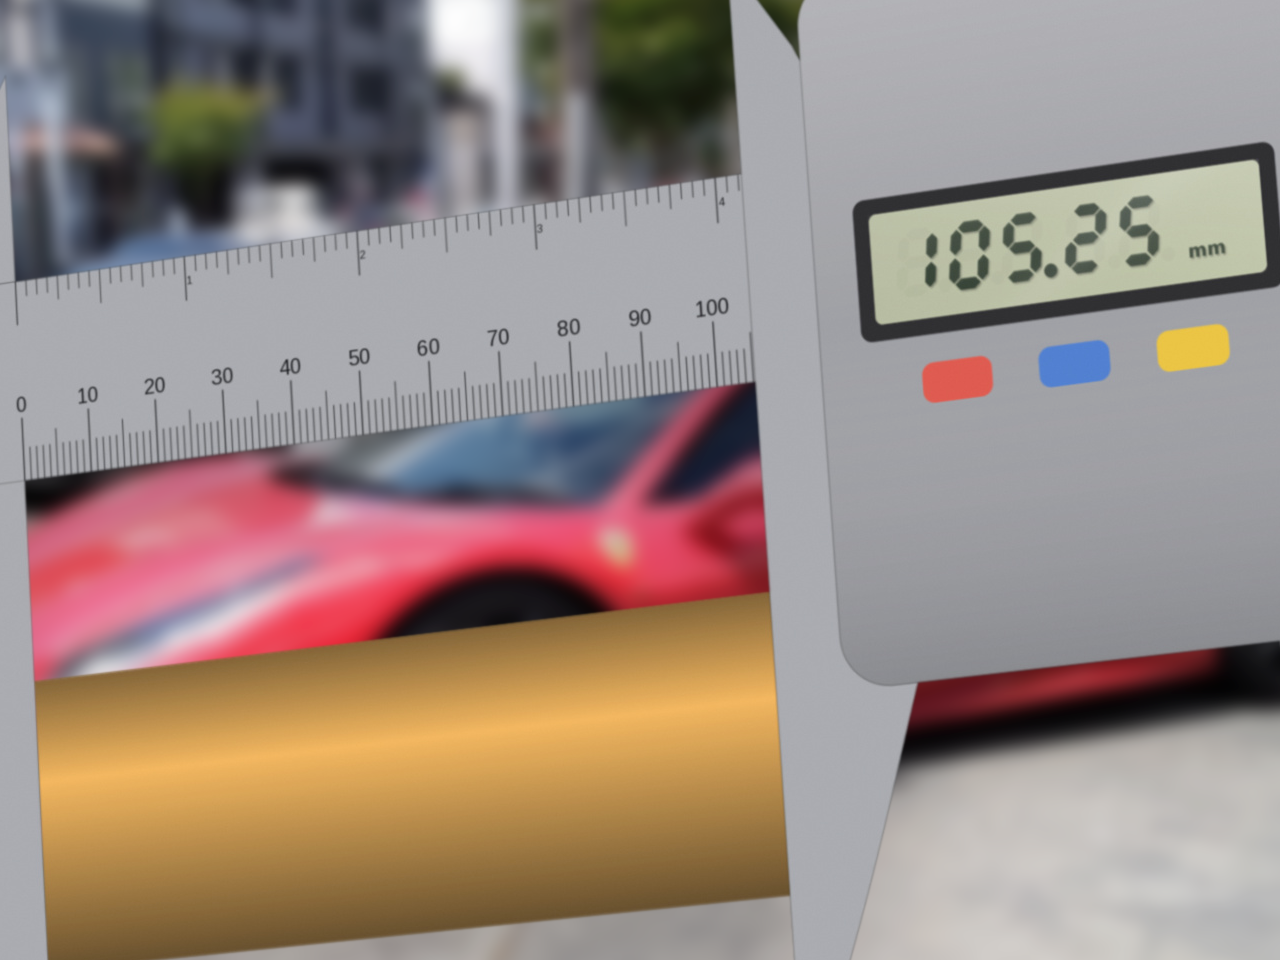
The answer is 105.25 mm
